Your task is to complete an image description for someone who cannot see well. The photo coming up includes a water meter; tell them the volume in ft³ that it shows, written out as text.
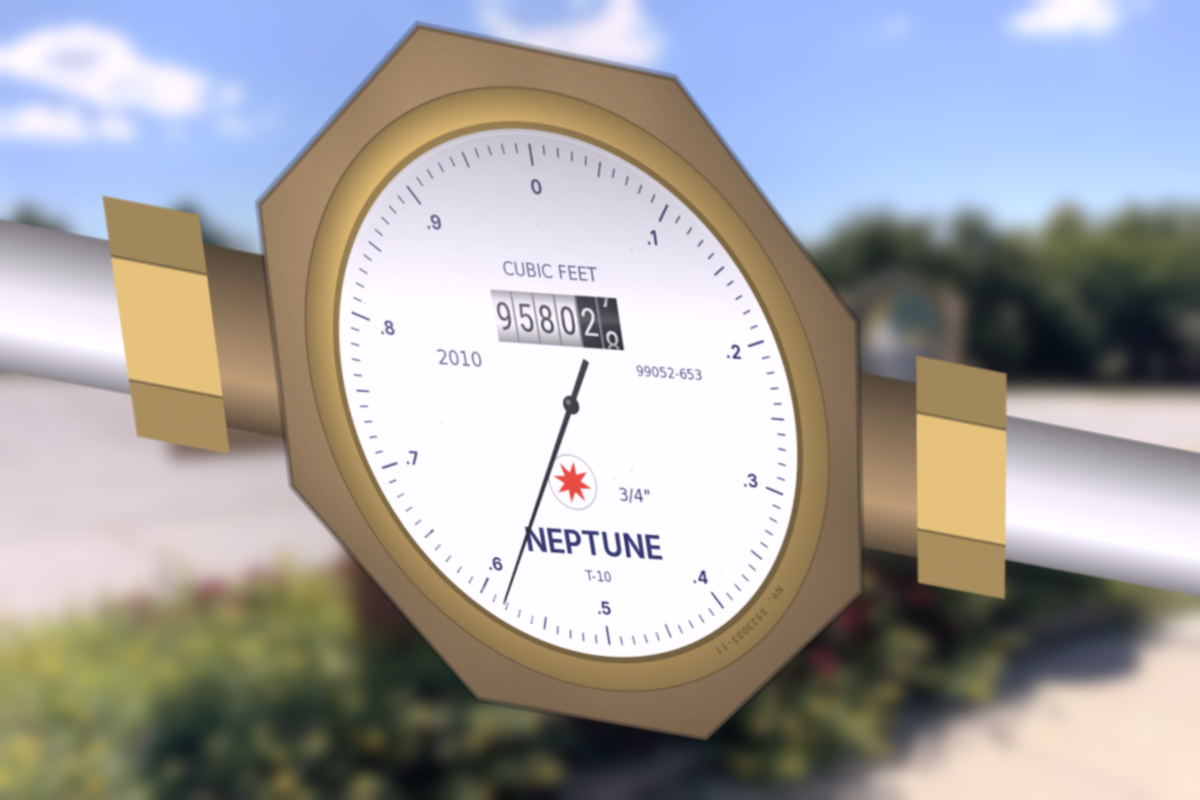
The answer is 958027.58 ft³
